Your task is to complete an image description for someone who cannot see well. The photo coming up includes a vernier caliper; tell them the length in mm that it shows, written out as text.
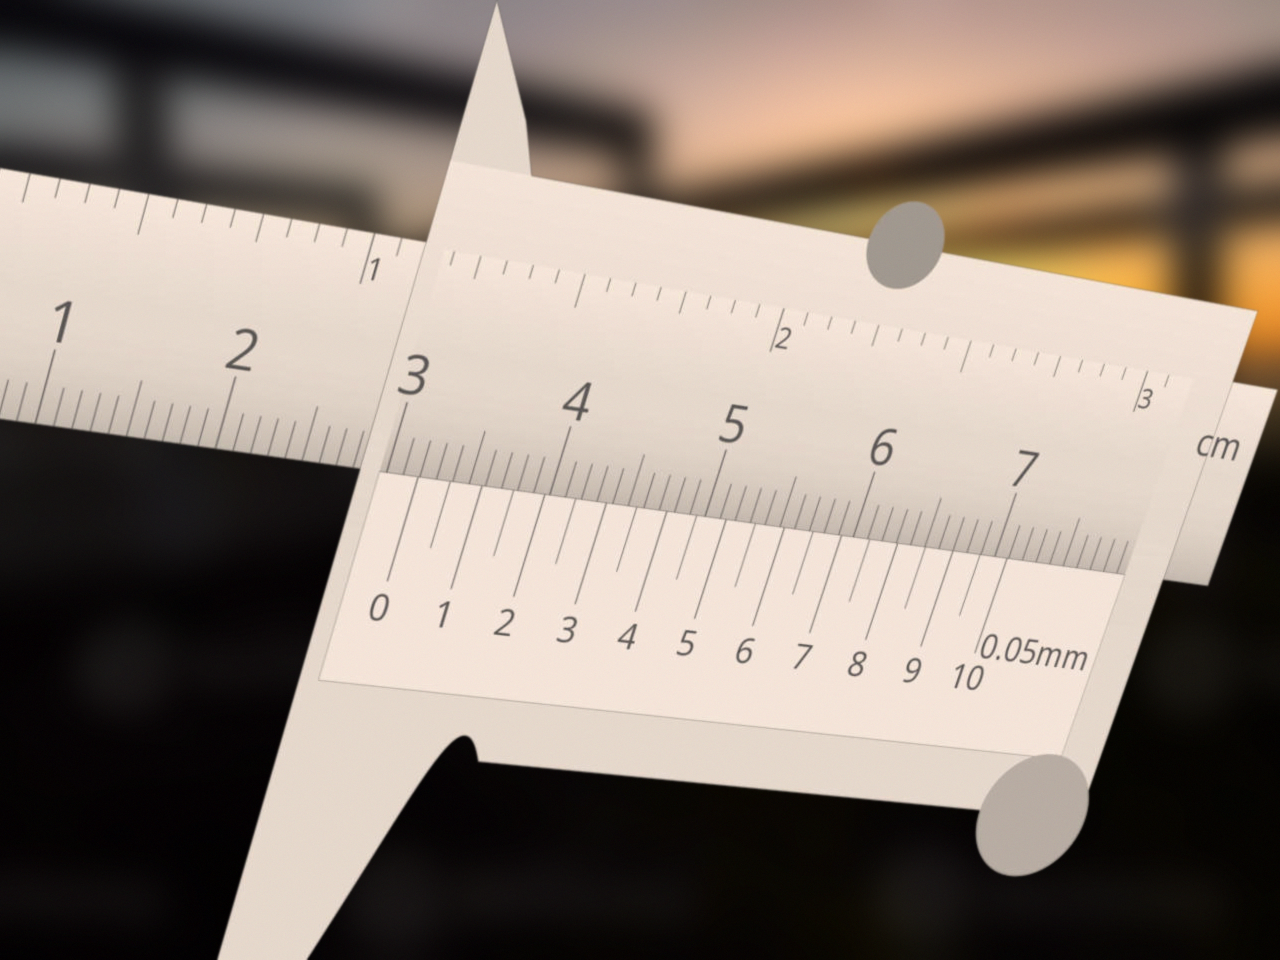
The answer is 31.9 mm
